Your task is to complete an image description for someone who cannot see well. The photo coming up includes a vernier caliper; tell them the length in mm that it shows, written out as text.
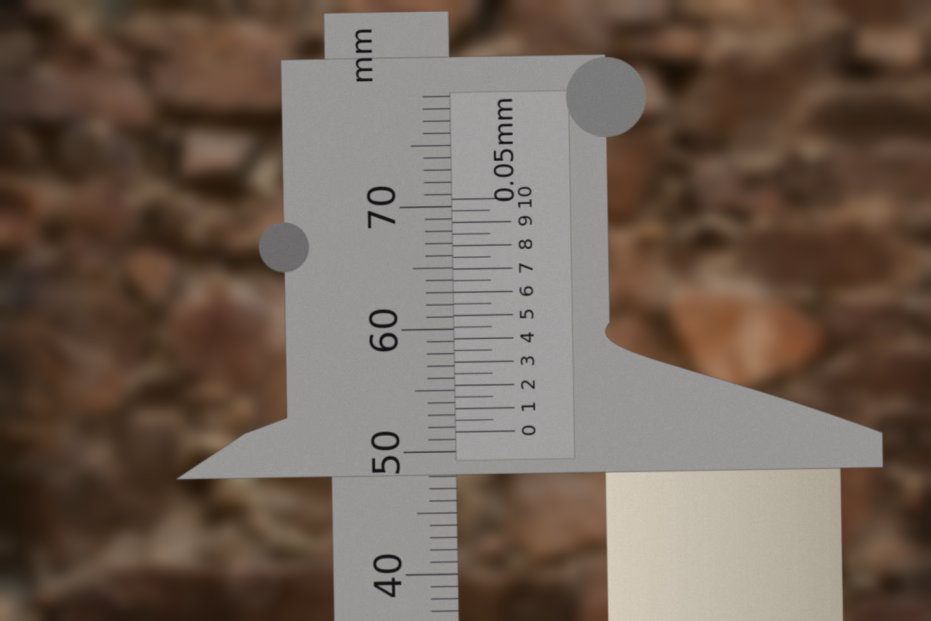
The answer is 51.6 mm
